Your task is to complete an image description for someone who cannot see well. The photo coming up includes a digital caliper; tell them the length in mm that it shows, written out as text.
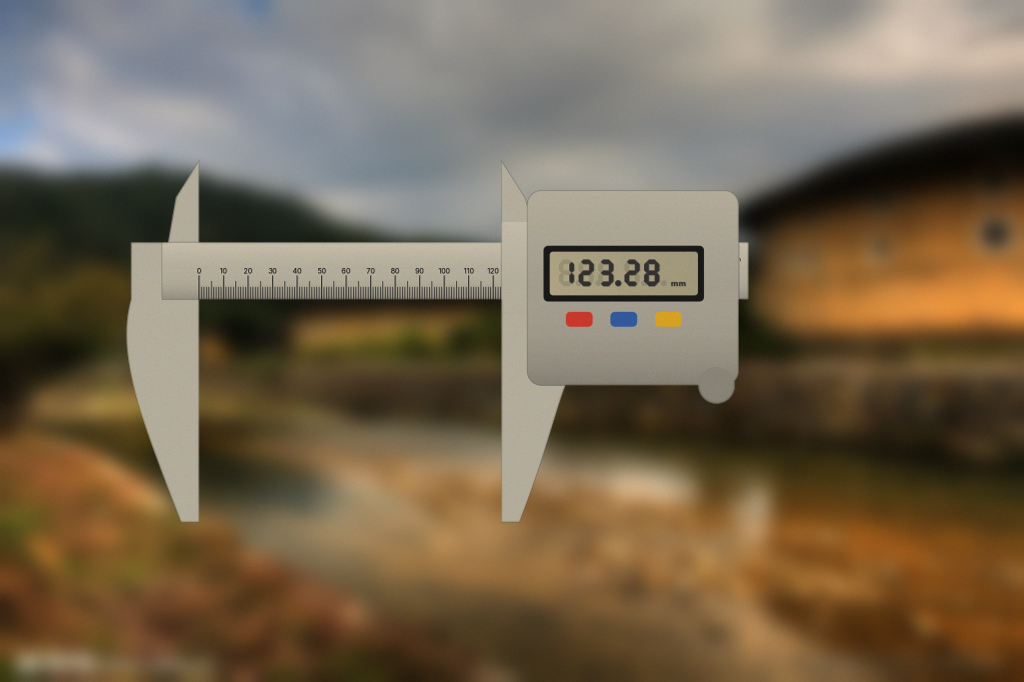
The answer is 123.28 mm
